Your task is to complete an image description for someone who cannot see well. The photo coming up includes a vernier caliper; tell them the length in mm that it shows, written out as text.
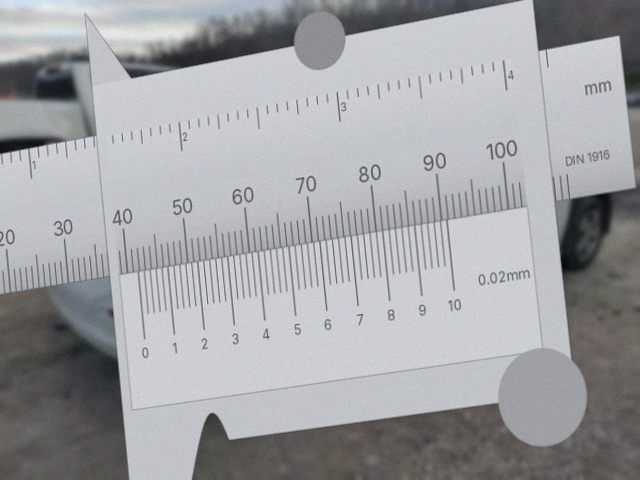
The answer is 41.8 mm
